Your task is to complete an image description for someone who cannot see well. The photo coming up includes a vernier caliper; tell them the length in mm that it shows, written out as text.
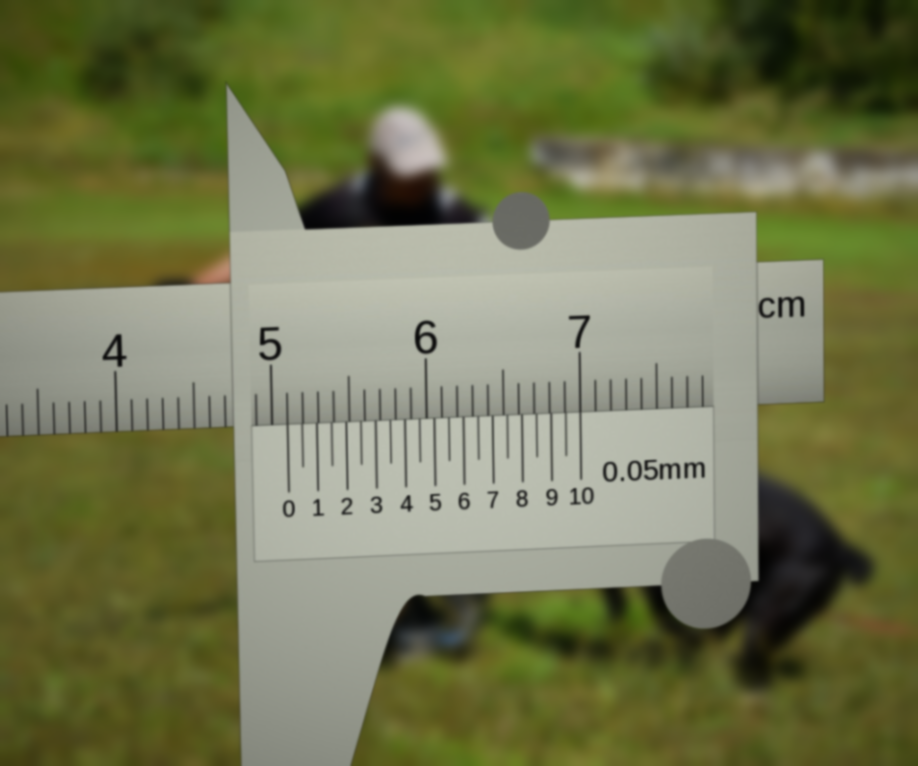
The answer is 51.0 mm
